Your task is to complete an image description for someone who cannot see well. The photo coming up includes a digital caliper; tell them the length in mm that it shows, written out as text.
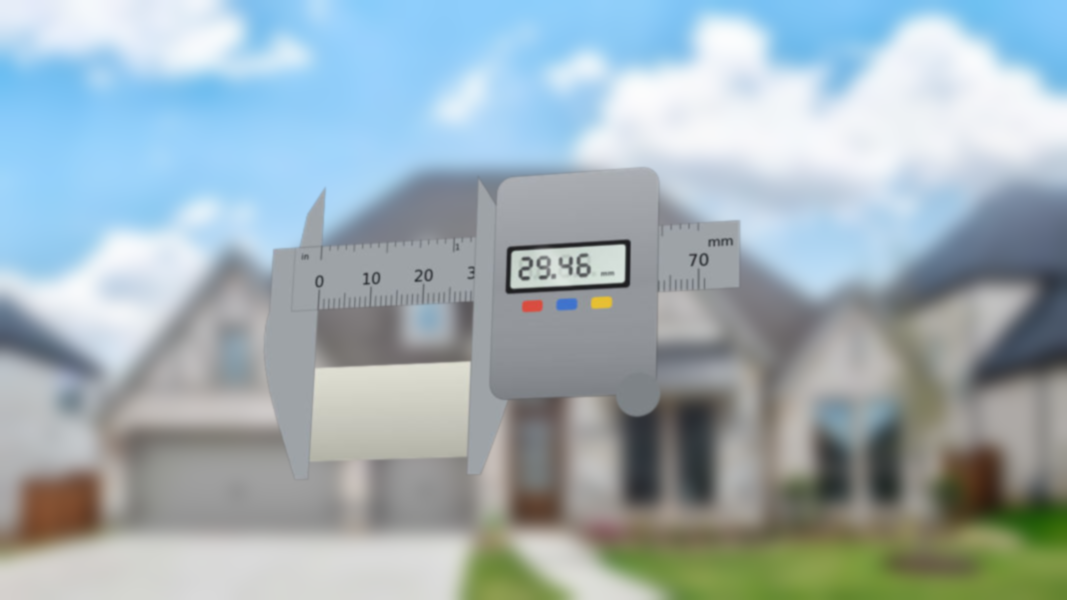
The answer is 29.46 mm
